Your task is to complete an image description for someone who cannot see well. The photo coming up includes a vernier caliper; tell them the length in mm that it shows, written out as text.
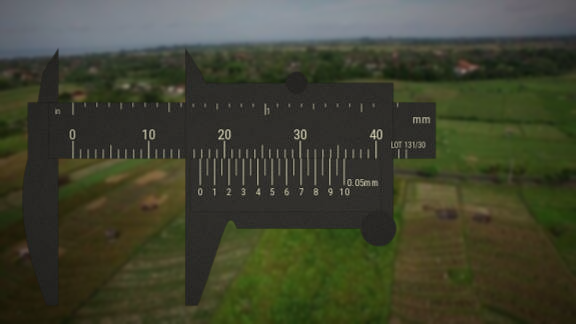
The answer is 16.8 mm
